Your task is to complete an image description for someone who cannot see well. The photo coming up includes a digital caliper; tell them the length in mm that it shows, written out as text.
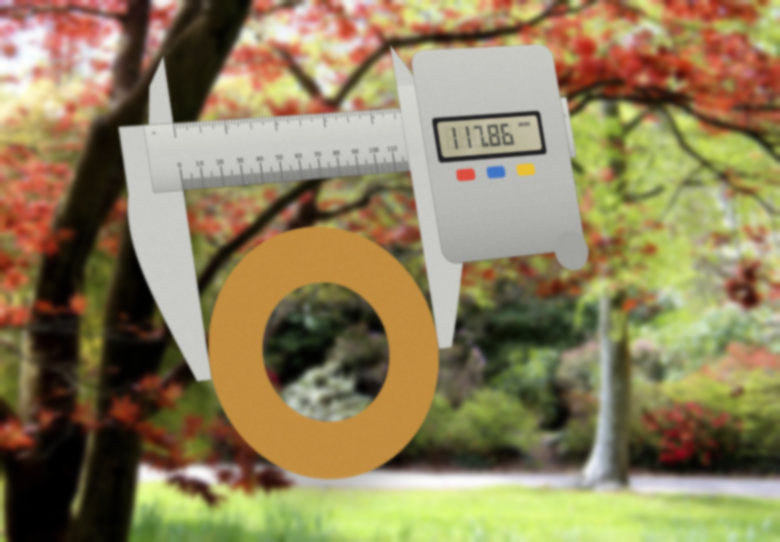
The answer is 117.86 mm
